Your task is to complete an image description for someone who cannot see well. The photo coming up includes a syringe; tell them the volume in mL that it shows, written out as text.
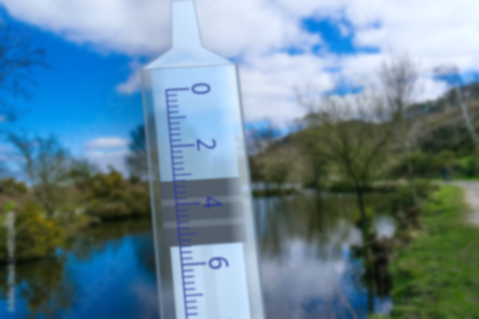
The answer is 3.2 mL
